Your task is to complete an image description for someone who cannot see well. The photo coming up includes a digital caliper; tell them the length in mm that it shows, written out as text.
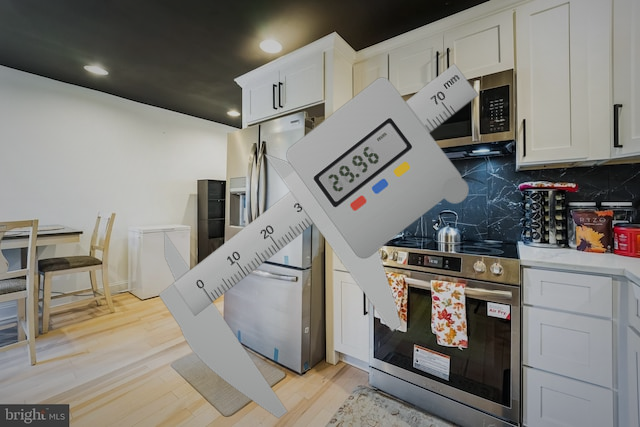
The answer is 29.96 mm
